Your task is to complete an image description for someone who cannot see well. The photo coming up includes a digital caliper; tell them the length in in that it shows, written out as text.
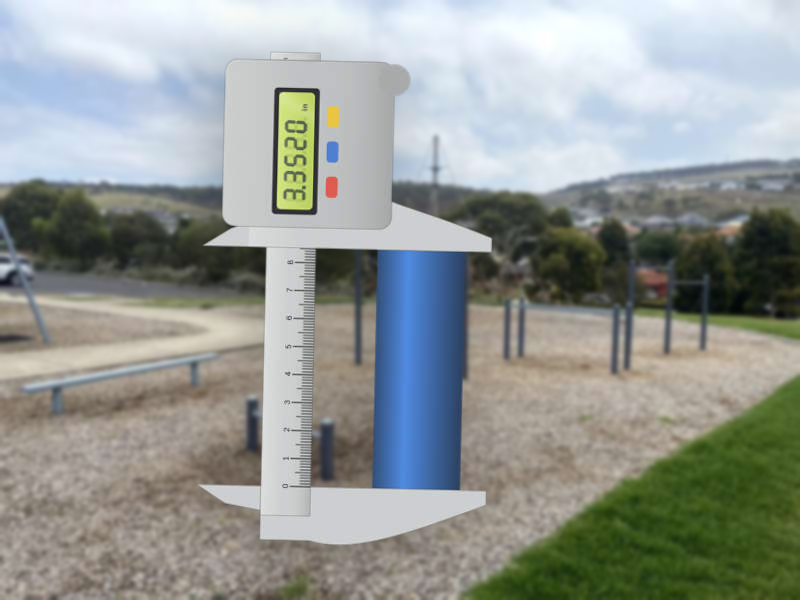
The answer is 3.3520 in
